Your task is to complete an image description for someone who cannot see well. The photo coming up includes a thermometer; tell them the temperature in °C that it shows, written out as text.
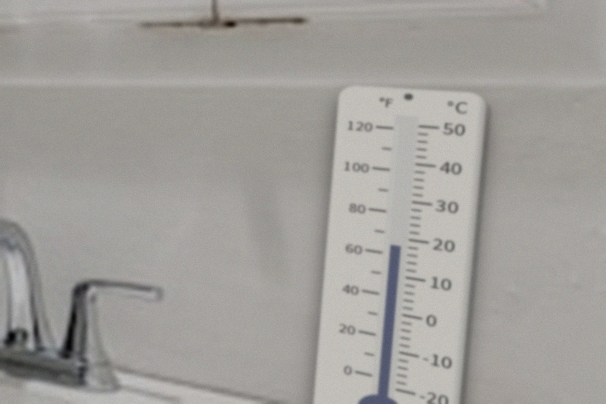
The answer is 18 °C
